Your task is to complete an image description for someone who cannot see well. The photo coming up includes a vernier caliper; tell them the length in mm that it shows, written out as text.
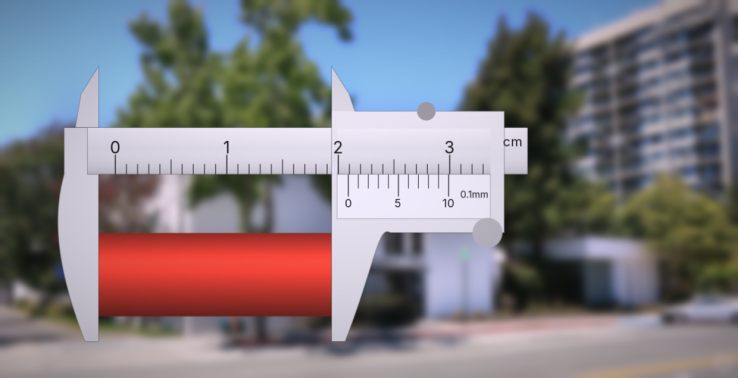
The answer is 20.9 mm
